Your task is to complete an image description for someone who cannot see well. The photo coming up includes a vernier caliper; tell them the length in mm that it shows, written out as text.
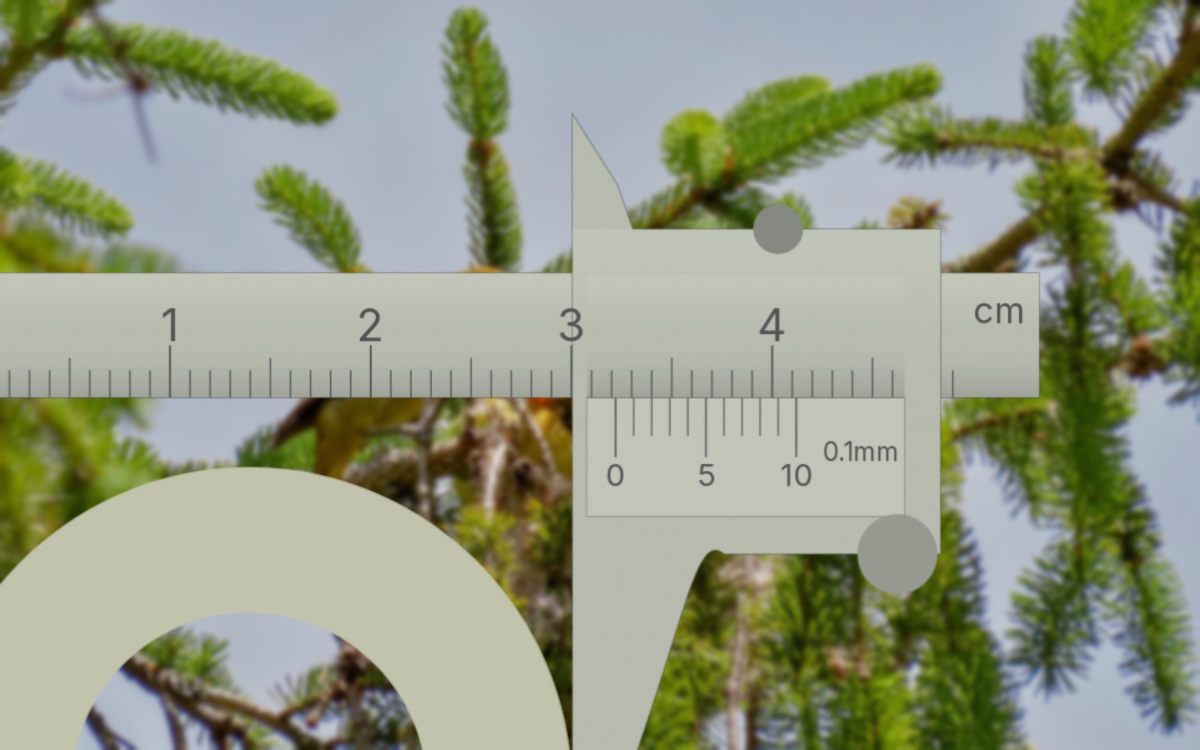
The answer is 32.2 mm
